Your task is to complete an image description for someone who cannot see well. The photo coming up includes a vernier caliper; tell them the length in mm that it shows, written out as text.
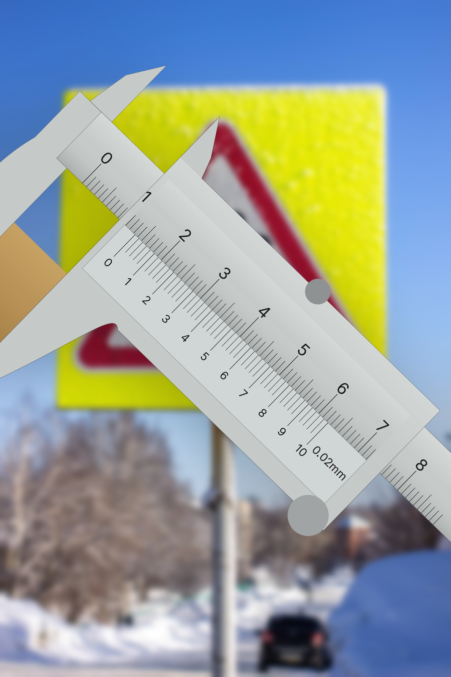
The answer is 13.4 mm
